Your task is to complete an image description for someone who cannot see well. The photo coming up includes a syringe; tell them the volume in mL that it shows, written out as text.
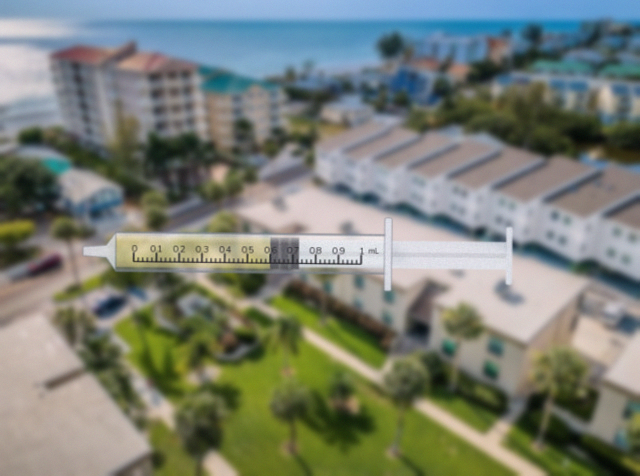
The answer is 0.6 mL
